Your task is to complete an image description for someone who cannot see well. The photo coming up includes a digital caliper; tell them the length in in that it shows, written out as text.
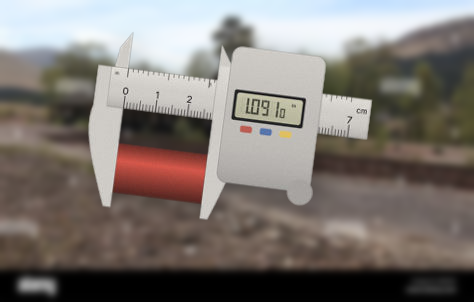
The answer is 1.0910 in
